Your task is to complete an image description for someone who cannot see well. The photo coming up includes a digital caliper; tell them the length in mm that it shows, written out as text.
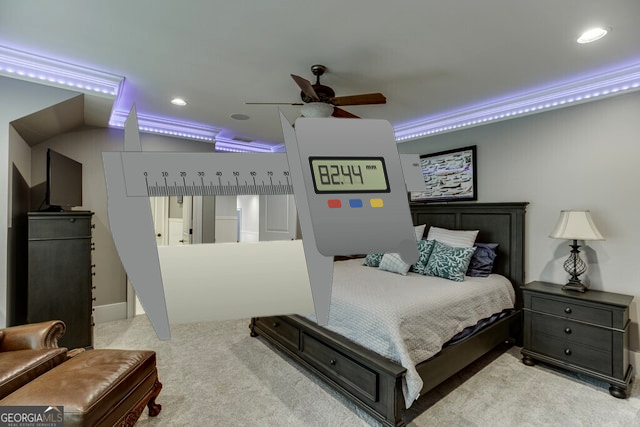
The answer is 82.44 mm
